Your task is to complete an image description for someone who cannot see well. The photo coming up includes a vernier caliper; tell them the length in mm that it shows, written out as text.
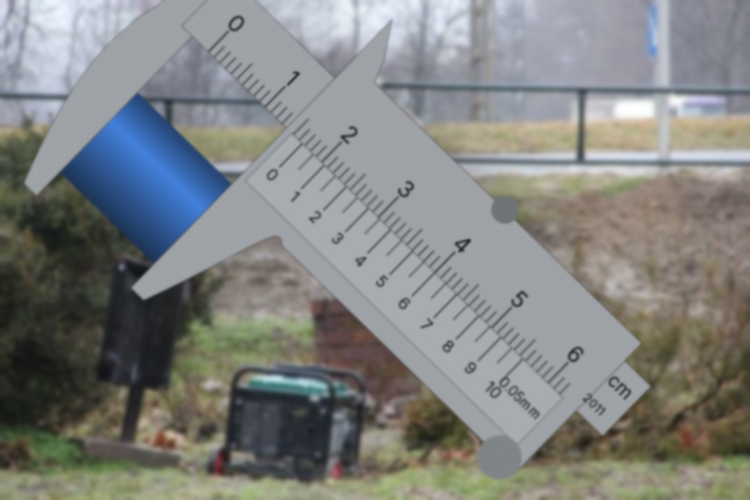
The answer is 16.6 mm
